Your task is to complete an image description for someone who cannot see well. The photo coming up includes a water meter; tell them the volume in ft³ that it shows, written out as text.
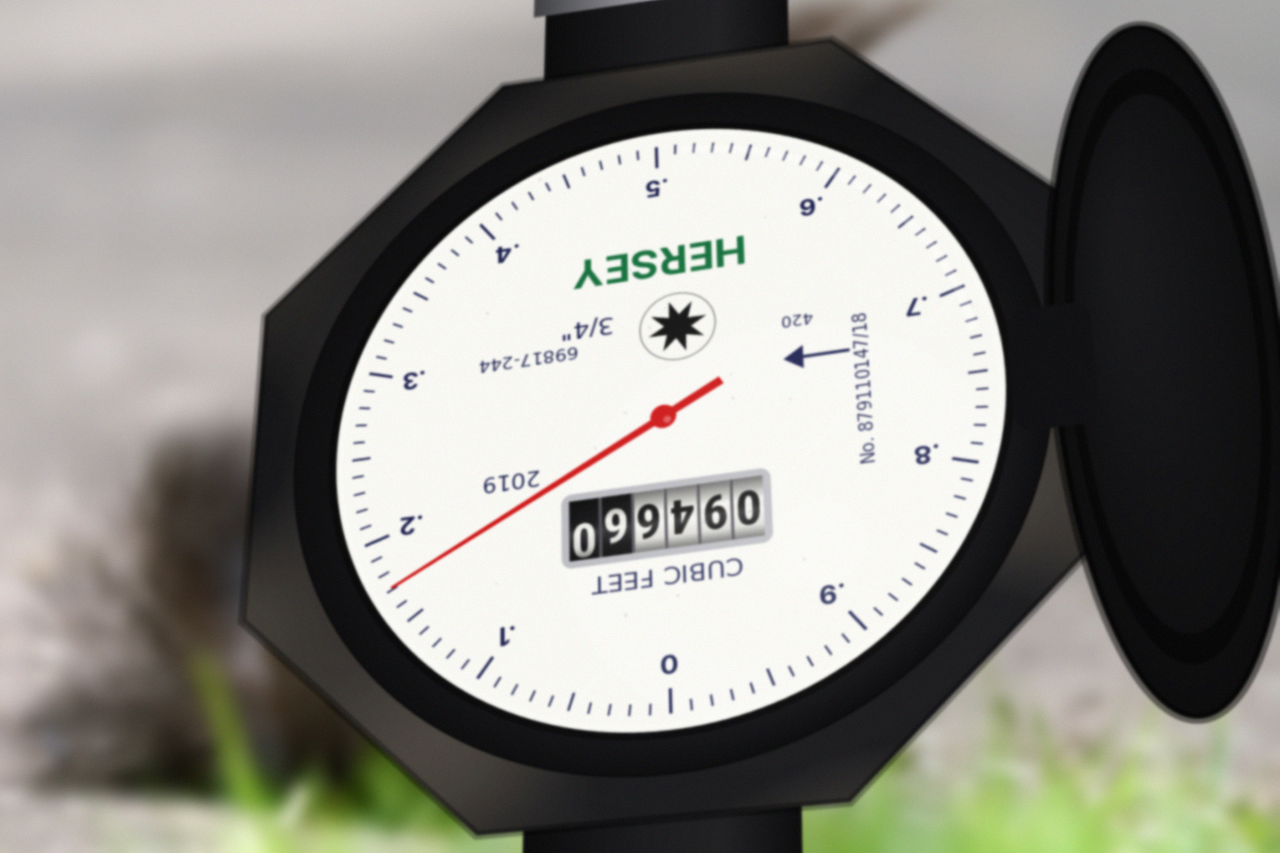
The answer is 94660.17 ft³
